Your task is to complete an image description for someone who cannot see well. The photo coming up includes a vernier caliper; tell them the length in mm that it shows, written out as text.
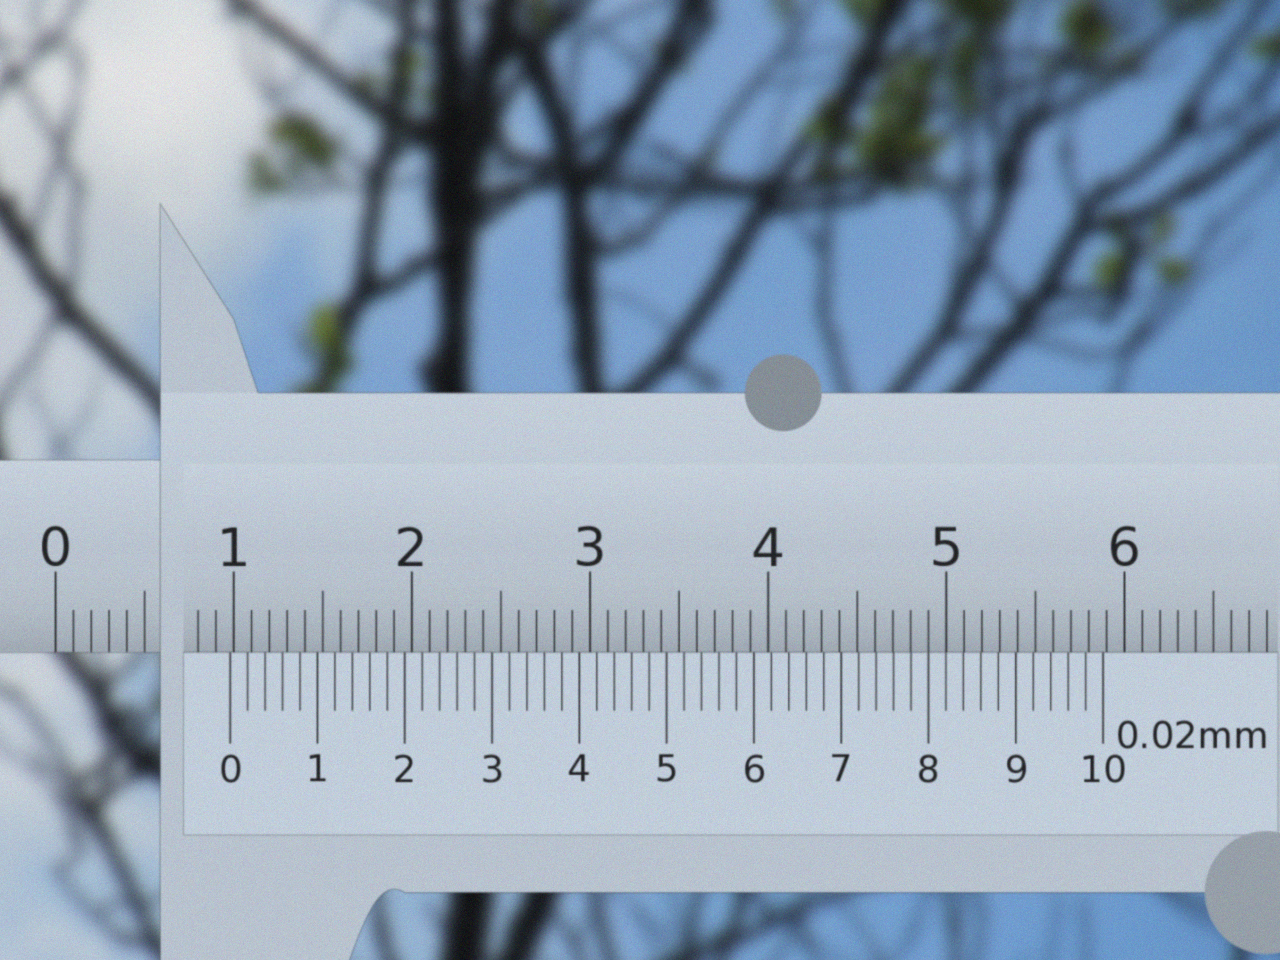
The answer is 9.8 mm
